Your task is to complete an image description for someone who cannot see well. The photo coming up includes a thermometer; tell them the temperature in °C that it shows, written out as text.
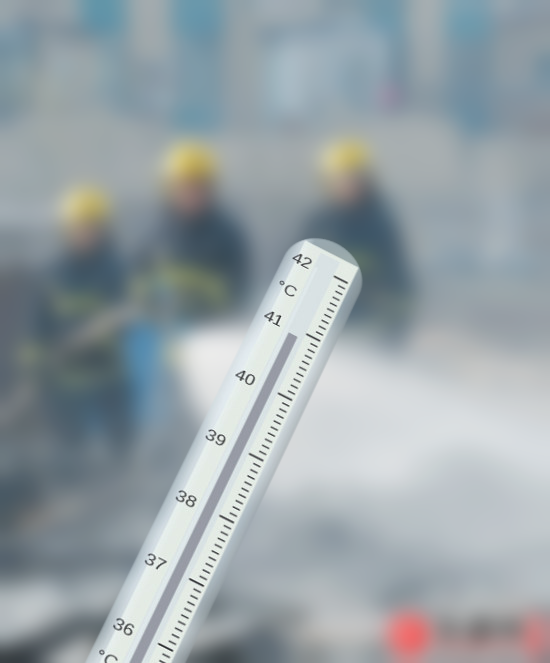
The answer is 40.9 °C
